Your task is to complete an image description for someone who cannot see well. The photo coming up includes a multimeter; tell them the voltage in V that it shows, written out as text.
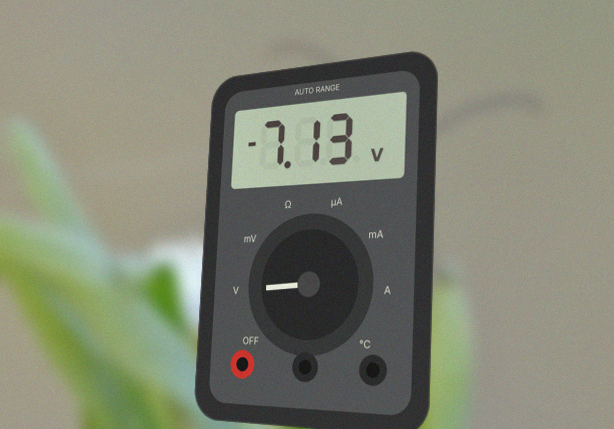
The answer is -7.13 V
